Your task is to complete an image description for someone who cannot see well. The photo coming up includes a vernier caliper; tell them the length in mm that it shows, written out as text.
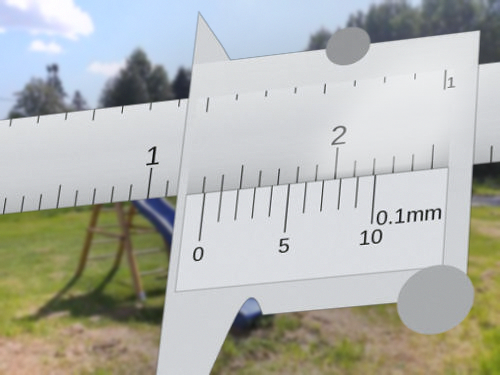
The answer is 13.1 mm
